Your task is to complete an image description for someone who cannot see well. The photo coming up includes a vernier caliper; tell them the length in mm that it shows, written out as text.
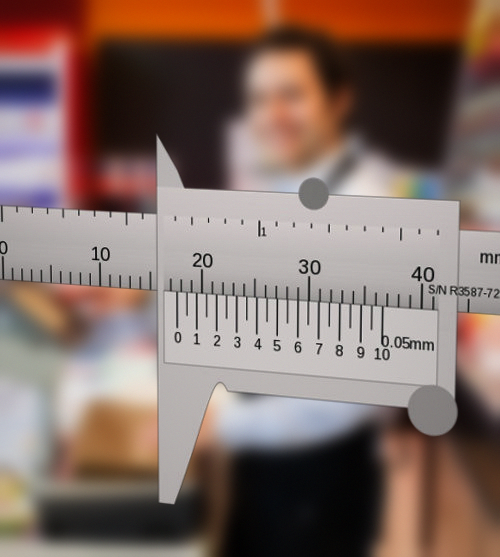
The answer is 17.6 mm
